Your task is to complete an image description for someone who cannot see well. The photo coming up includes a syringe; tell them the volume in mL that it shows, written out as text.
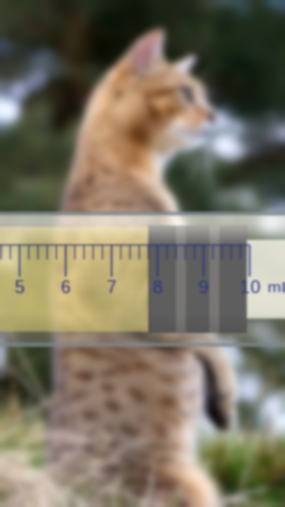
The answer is 7.8 mL
